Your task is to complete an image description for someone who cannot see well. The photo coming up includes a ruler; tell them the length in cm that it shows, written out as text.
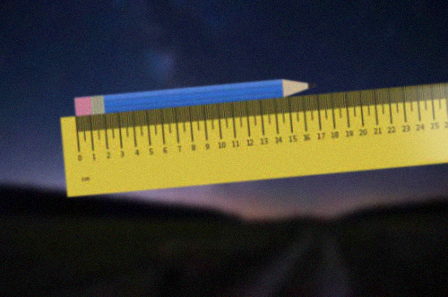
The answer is 17 cm
